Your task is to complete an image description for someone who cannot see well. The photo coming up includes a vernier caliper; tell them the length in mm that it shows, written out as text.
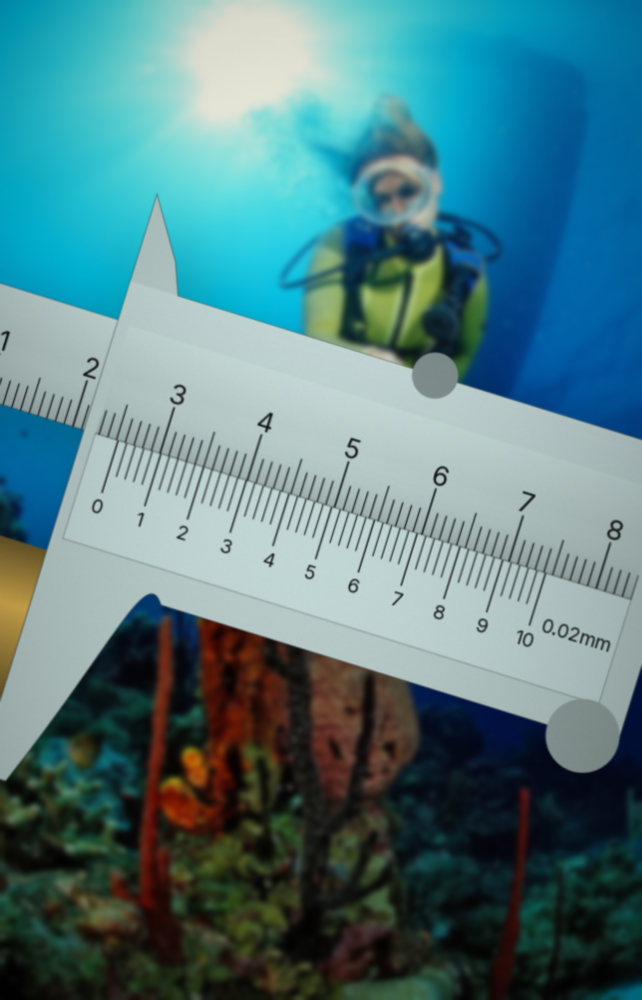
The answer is 25.2 mm
